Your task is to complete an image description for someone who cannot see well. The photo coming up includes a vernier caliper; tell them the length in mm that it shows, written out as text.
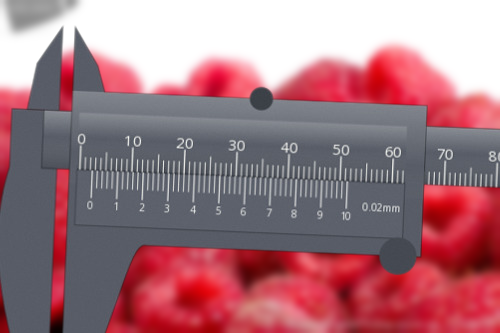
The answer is 2.4 mm
